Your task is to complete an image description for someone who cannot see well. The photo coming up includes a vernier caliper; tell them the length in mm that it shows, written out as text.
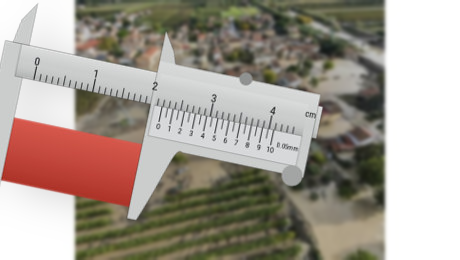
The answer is 21.8 mm
